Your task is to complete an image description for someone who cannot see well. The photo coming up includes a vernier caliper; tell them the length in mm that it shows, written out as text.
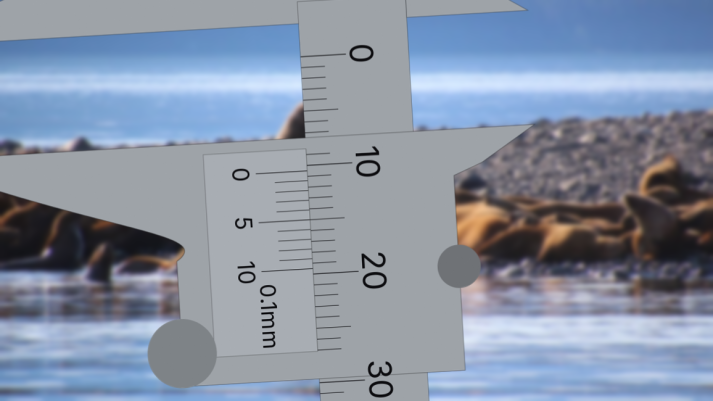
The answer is 10.5 mm
